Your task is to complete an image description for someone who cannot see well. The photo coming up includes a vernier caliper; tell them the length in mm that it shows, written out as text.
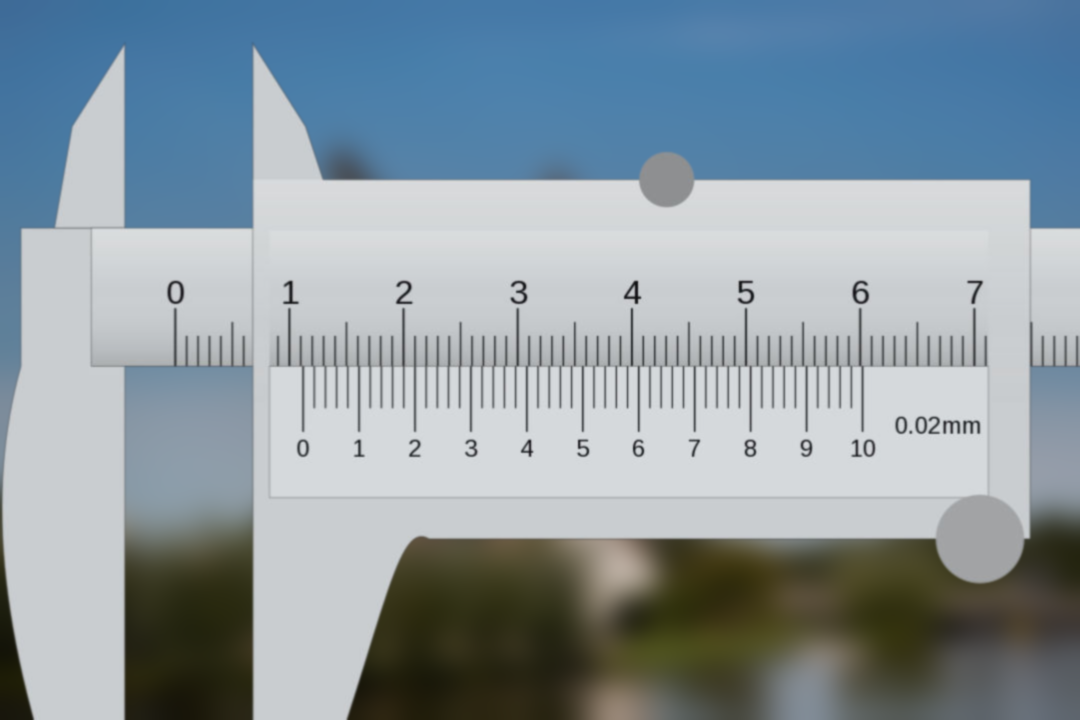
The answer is 11.2 mm
